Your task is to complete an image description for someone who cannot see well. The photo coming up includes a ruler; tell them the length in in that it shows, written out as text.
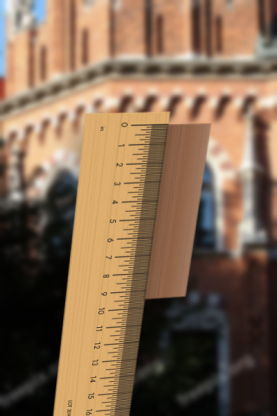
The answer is 9.5 in
